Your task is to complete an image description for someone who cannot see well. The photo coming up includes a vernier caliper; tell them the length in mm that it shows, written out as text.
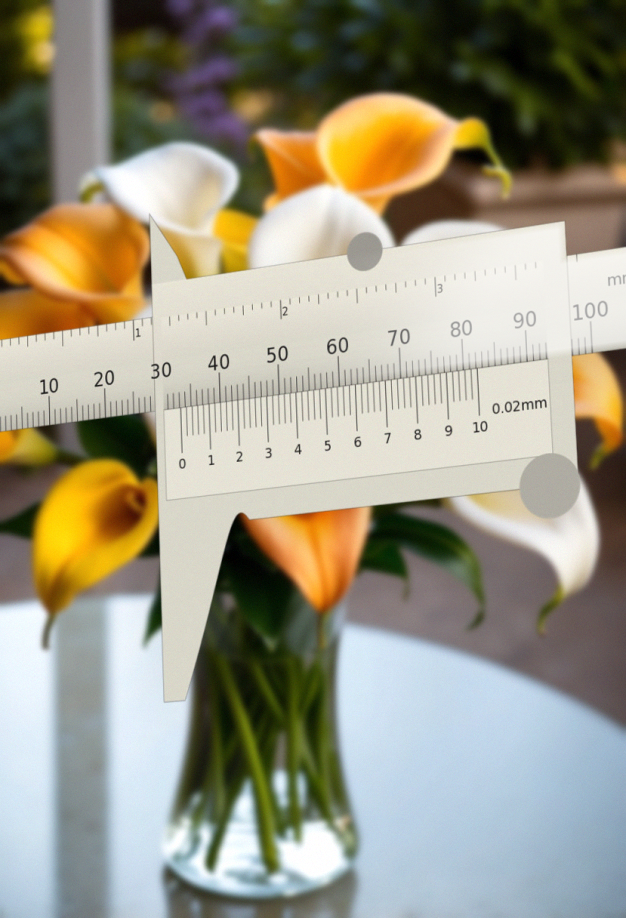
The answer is 33.2 mm
